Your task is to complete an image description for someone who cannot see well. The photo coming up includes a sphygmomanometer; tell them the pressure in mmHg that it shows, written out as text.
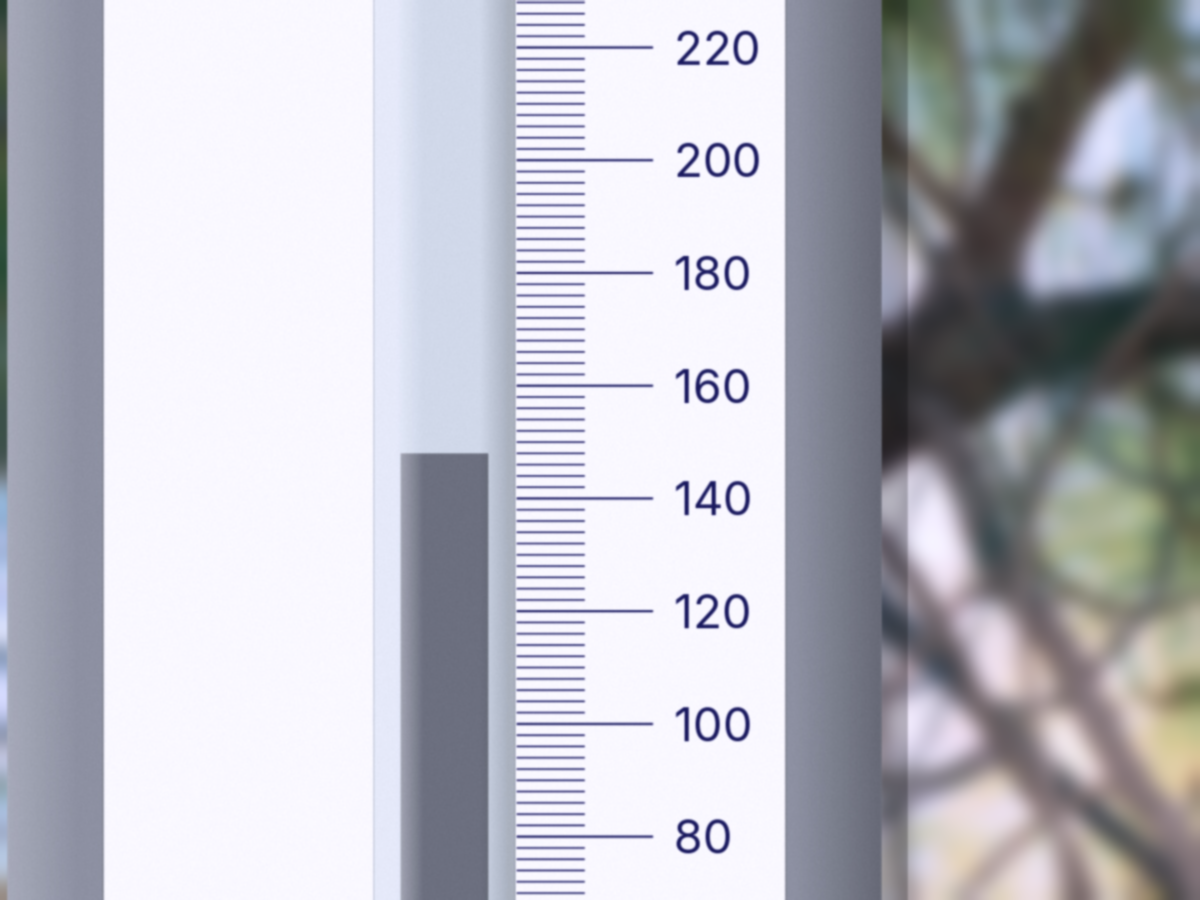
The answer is 148 mmHg
